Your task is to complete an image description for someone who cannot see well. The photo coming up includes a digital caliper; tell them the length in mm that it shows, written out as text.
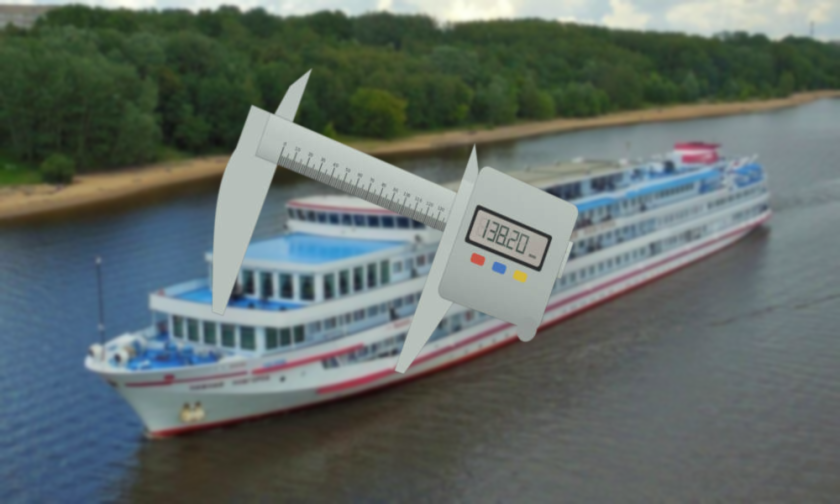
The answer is 138.20 mm
